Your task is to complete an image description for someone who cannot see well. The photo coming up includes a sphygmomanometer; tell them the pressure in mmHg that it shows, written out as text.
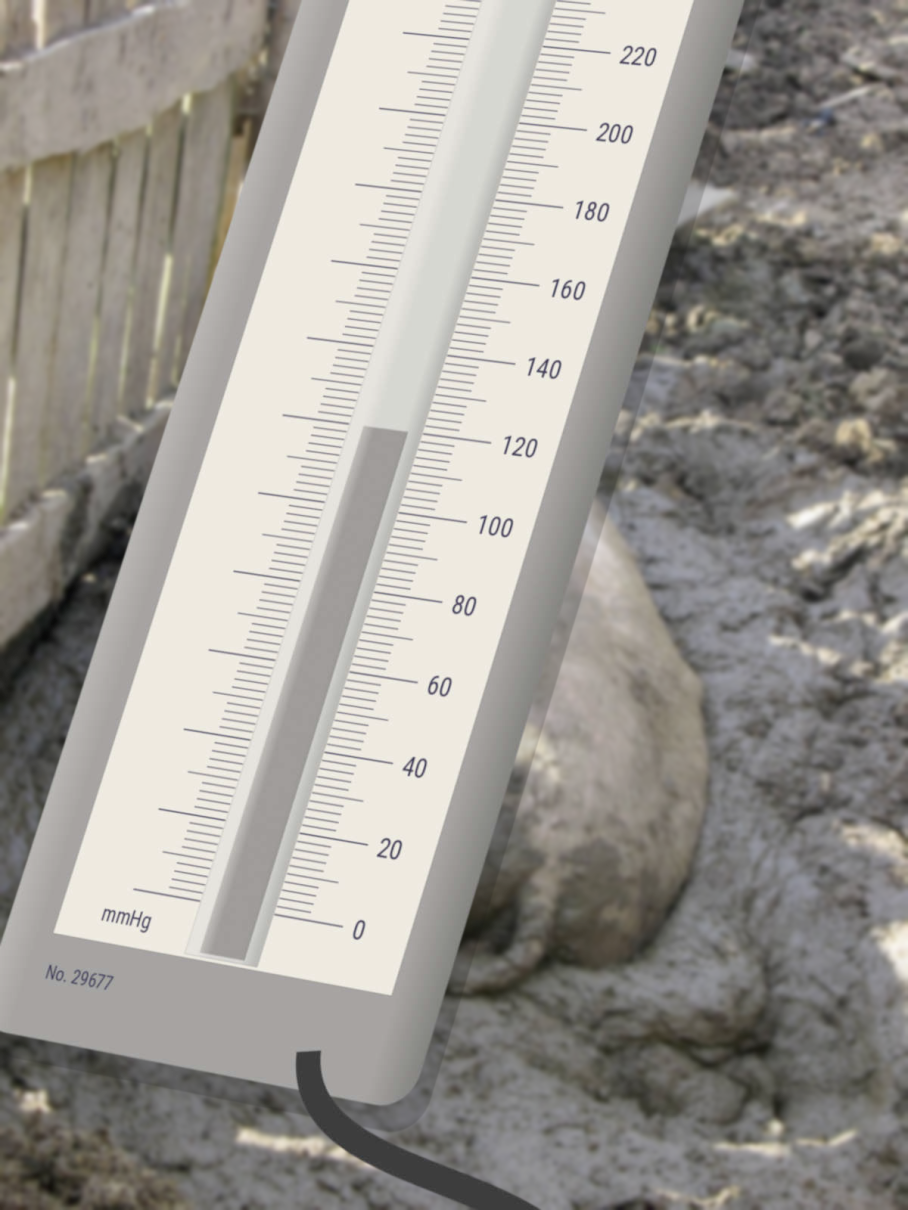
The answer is 120 mmHg
